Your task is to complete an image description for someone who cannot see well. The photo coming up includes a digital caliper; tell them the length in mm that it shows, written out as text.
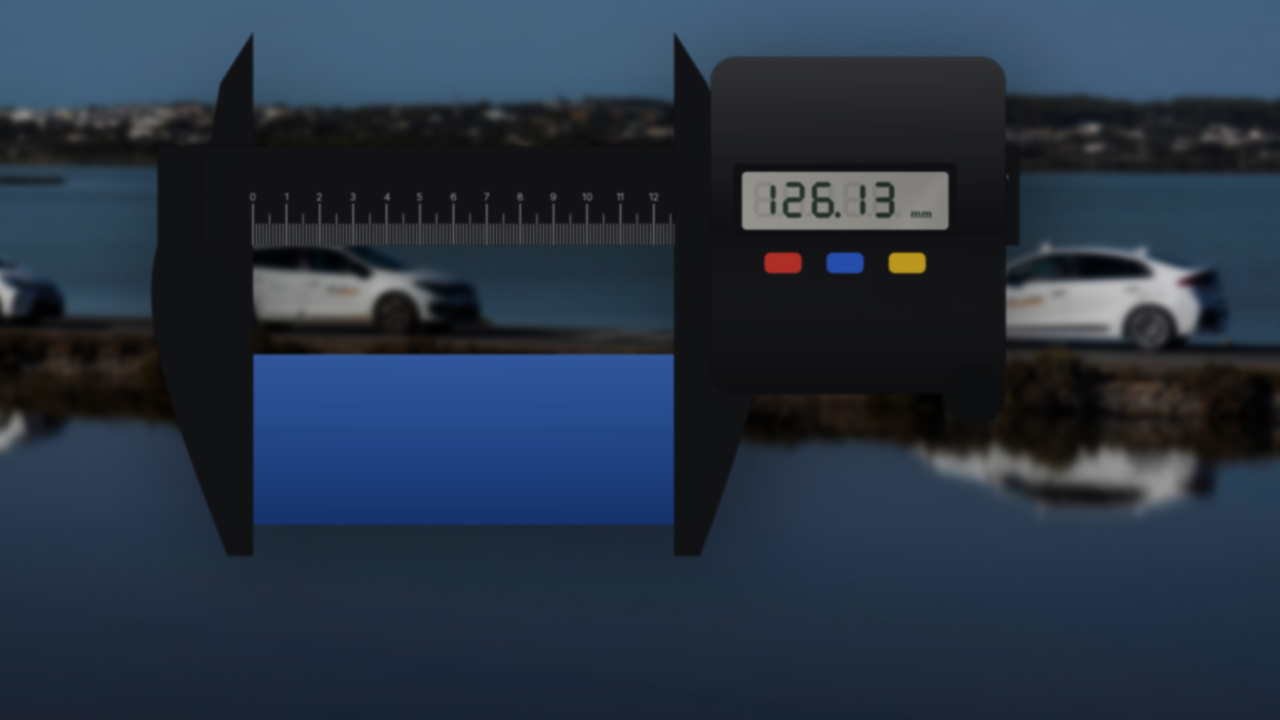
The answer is 126.13 mm
